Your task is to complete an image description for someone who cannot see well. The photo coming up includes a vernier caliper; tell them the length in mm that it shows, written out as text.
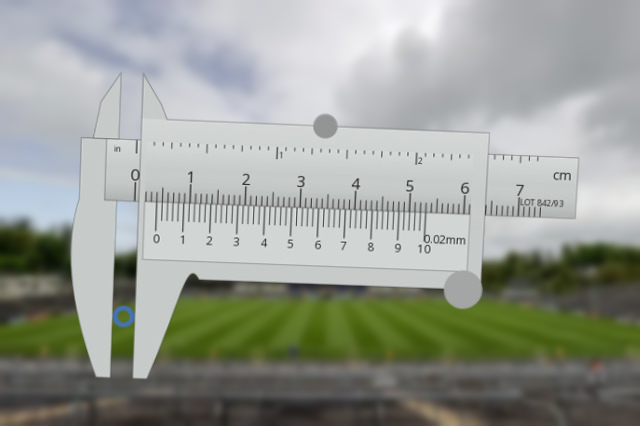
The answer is 4.0 mm
